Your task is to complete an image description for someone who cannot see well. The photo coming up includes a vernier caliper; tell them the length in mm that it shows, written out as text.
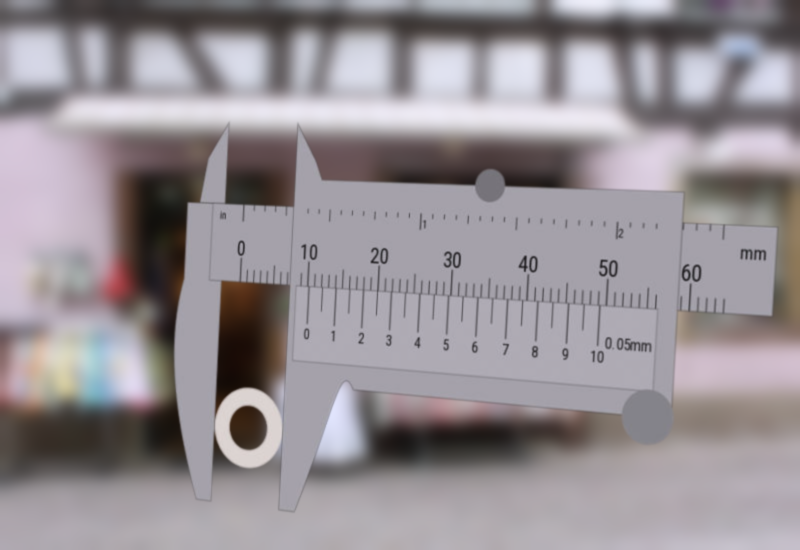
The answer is 10.2 mm
